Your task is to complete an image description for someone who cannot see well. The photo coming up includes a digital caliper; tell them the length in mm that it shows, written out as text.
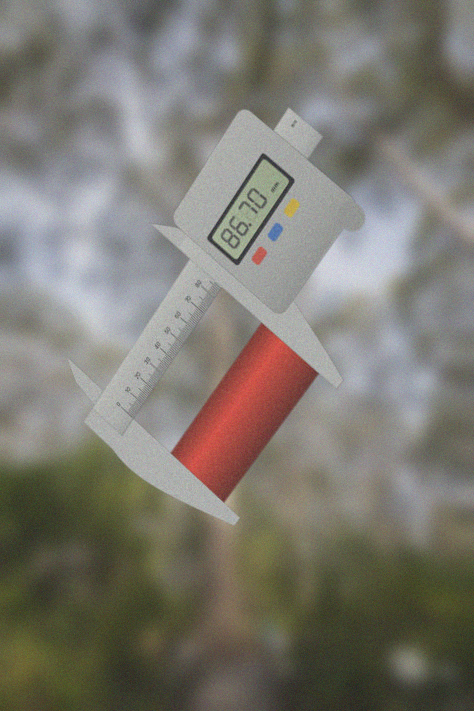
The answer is 86.70 mm
